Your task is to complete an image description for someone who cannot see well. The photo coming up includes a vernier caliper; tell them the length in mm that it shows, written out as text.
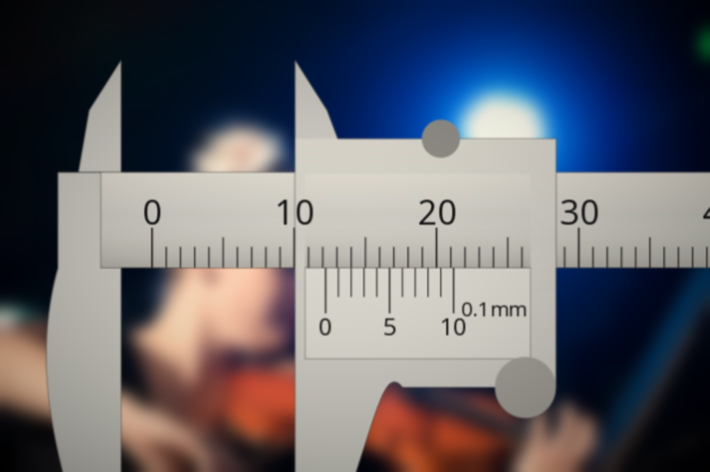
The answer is 12.2 mm
